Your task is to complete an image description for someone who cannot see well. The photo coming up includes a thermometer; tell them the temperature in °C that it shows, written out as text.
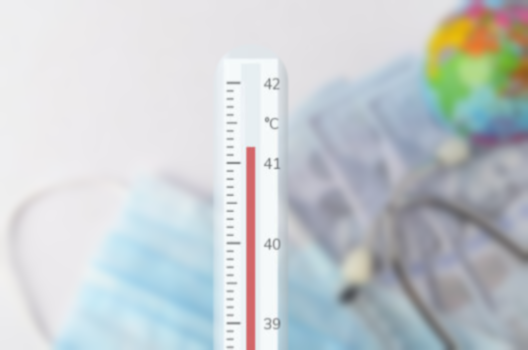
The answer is 41.2 °C
